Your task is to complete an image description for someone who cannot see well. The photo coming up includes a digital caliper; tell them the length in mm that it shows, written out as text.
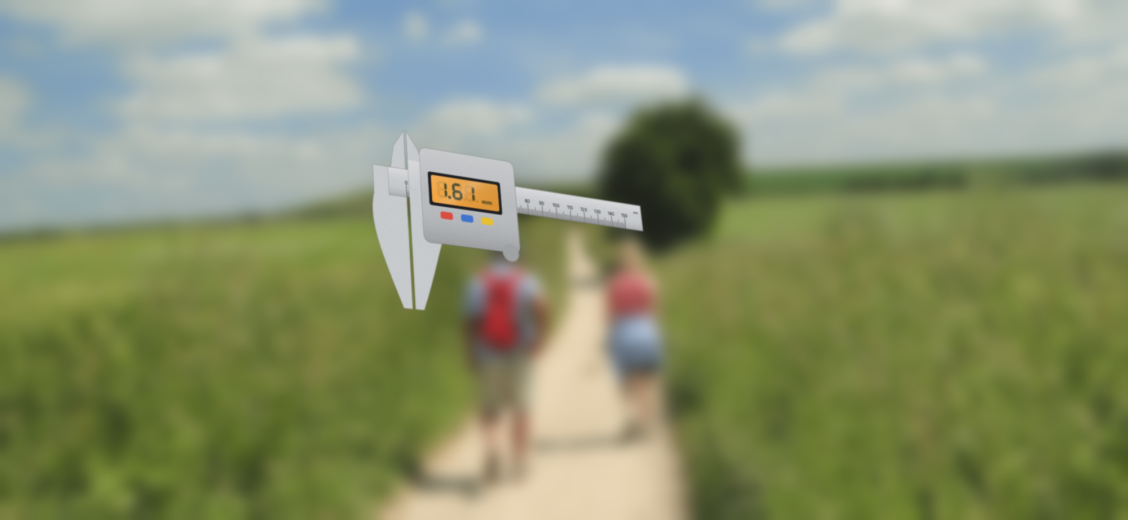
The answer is 1.61 mm
